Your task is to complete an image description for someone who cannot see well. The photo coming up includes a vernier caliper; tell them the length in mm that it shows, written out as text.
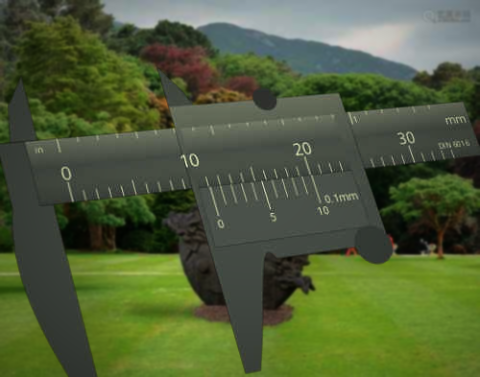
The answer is 11.1 mm
